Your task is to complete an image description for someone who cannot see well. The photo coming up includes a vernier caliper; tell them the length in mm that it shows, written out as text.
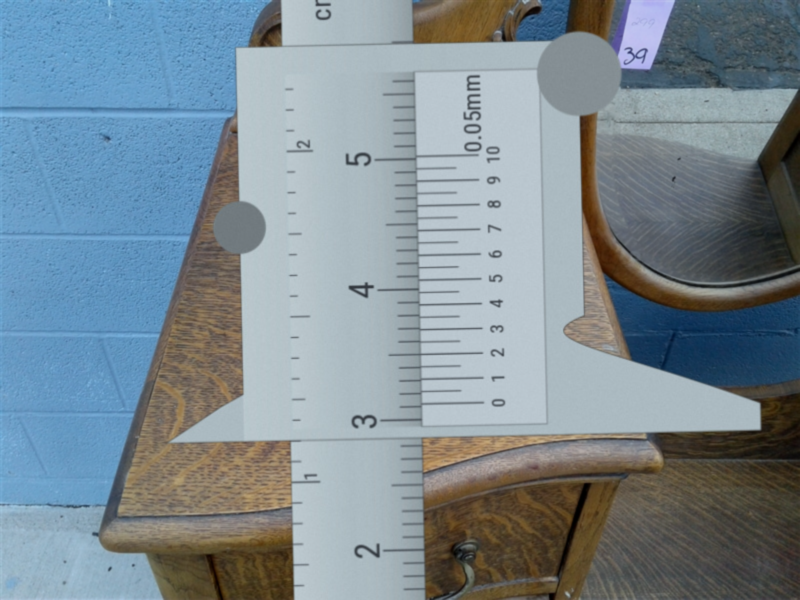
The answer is 31.2 mm
